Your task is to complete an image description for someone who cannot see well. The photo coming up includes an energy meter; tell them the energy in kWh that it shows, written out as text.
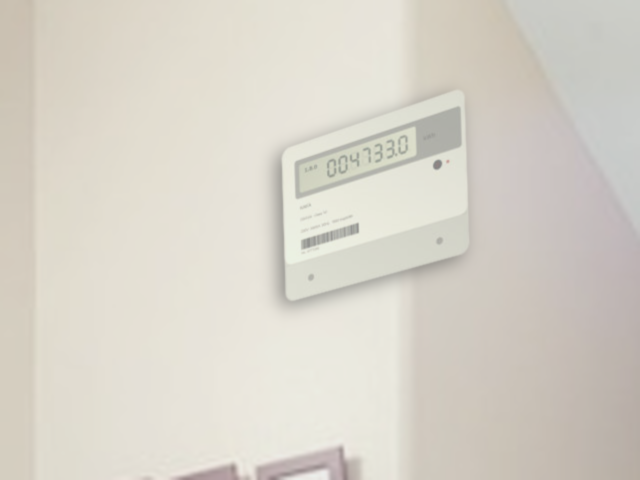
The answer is 4733.0 kWh
